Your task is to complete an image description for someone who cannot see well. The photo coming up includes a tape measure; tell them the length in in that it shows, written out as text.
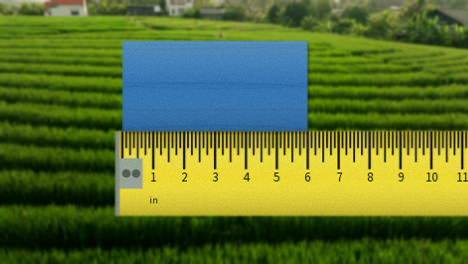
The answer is 6 in
